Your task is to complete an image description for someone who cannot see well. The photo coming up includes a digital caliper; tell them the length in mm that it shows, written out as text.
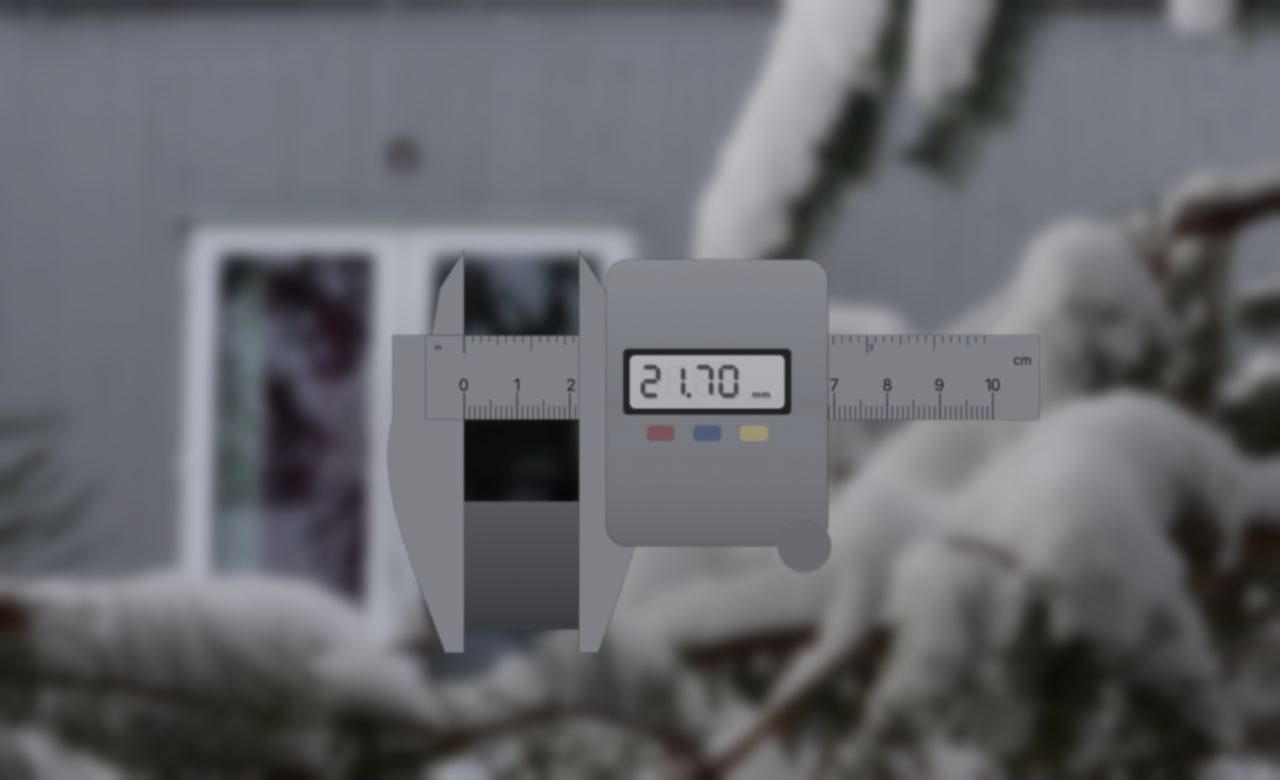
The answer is 21.70 mm
